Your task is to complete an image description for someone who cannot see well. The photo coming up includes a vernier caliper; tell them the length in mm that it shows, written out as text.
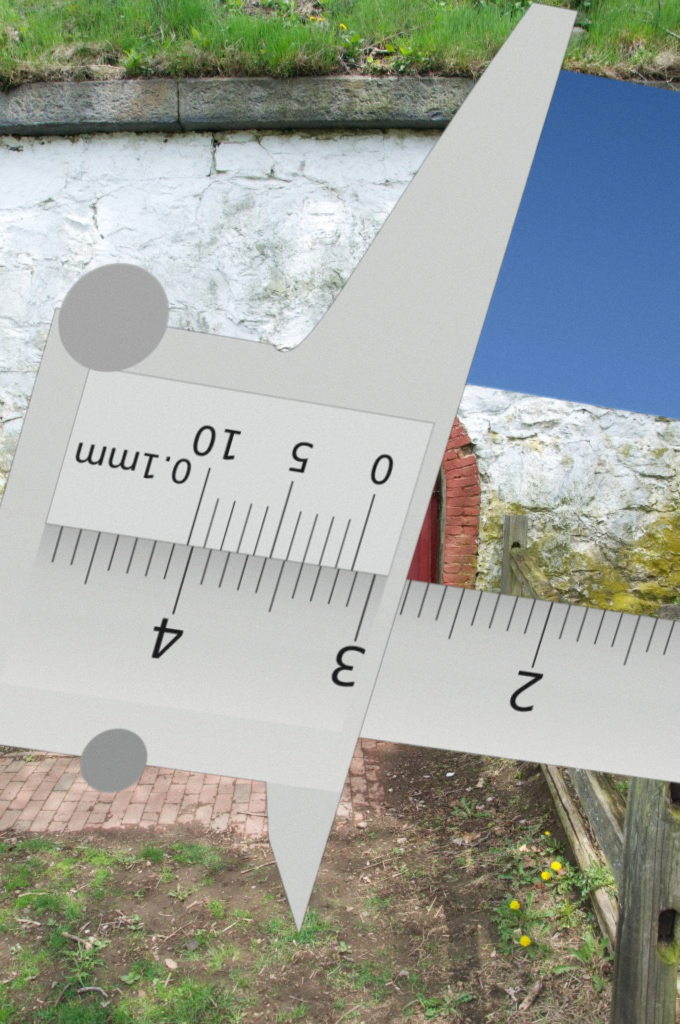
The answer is 31.3 mm
